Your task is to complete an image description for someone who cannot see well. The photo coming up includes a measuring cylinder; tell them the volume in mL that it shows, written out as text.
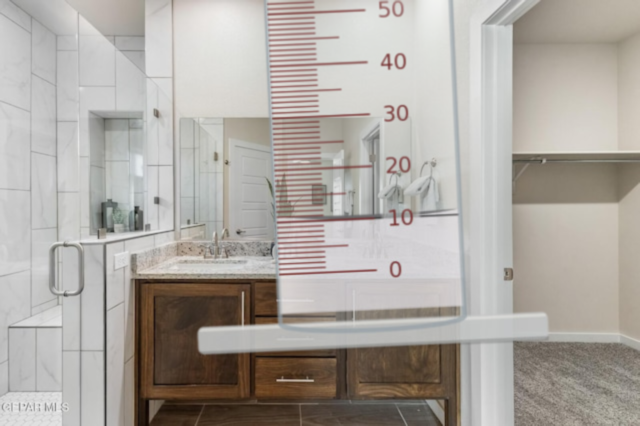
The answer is 10 mL
